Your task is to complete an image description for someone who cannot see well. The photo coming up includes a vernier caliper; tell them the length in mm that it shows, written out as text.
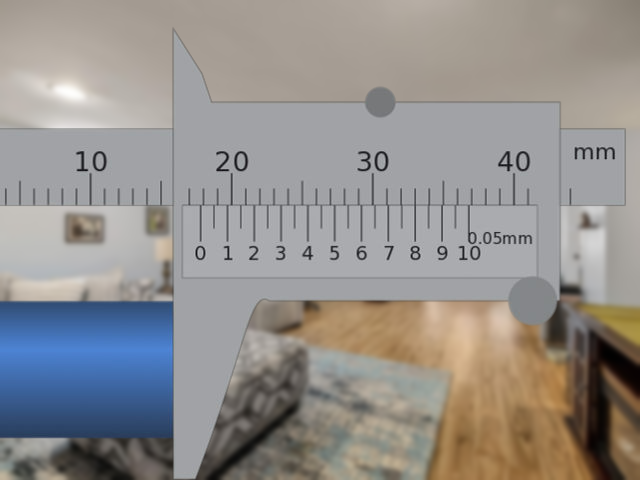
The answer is 17.8 mm
